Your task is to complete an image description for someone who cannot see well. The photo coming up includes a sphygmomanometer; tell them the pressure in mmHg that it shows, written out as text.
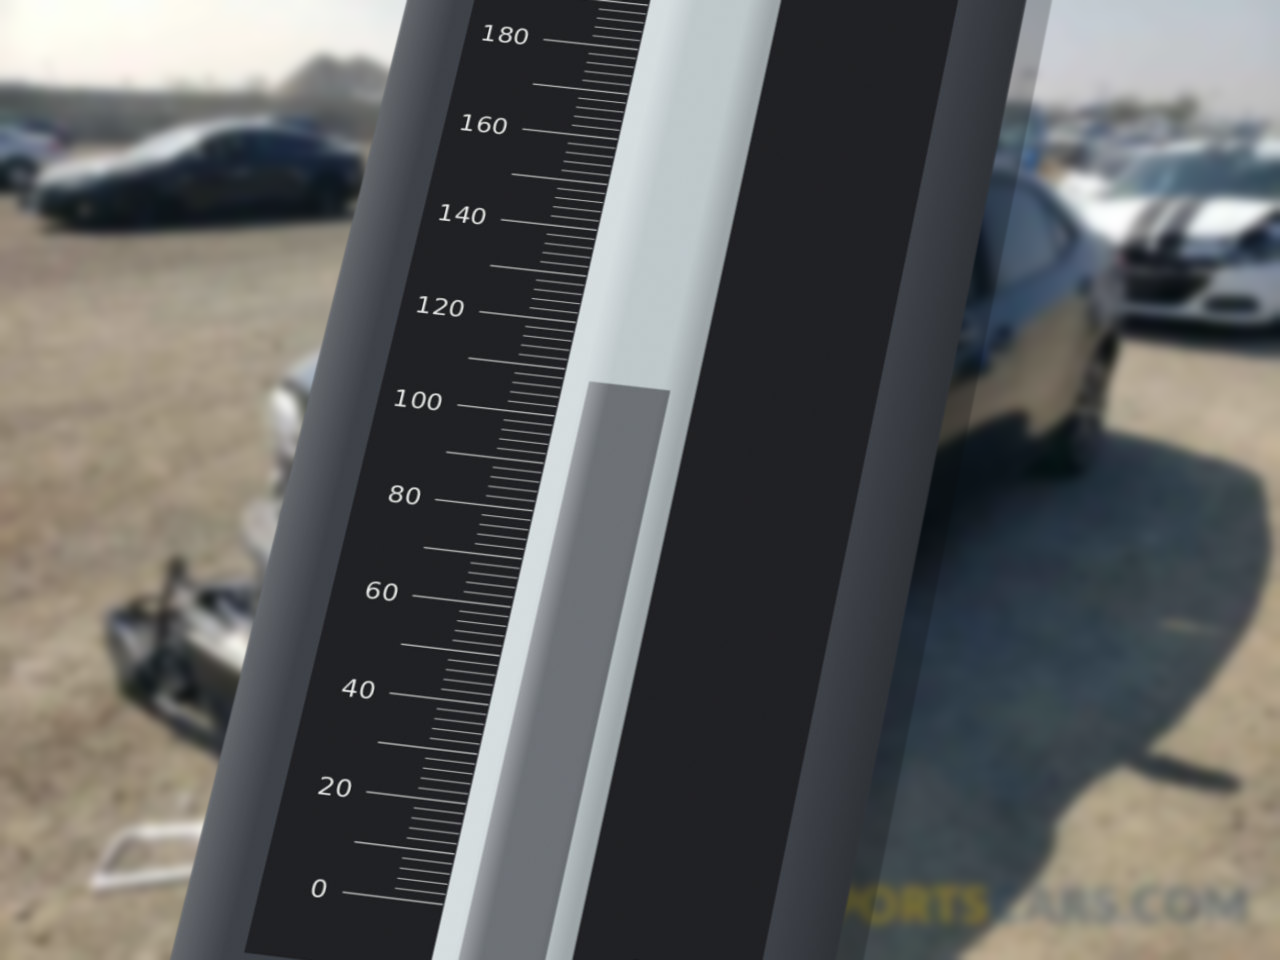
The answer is 108 mmHg
